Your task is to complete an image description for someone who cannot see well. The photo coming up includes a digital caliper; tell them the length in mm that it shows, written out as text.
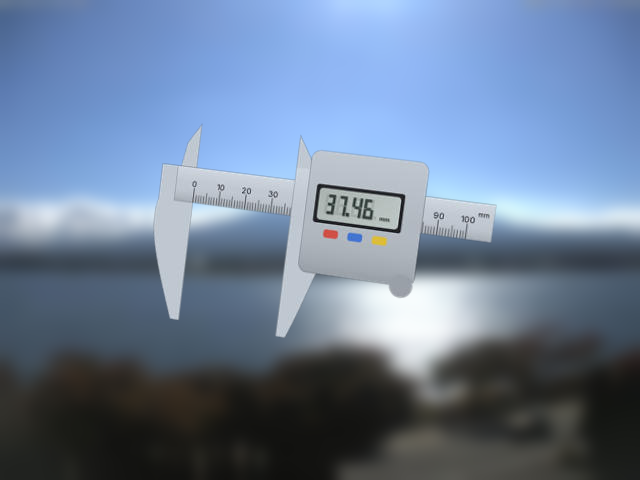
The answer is 37.46 mm
